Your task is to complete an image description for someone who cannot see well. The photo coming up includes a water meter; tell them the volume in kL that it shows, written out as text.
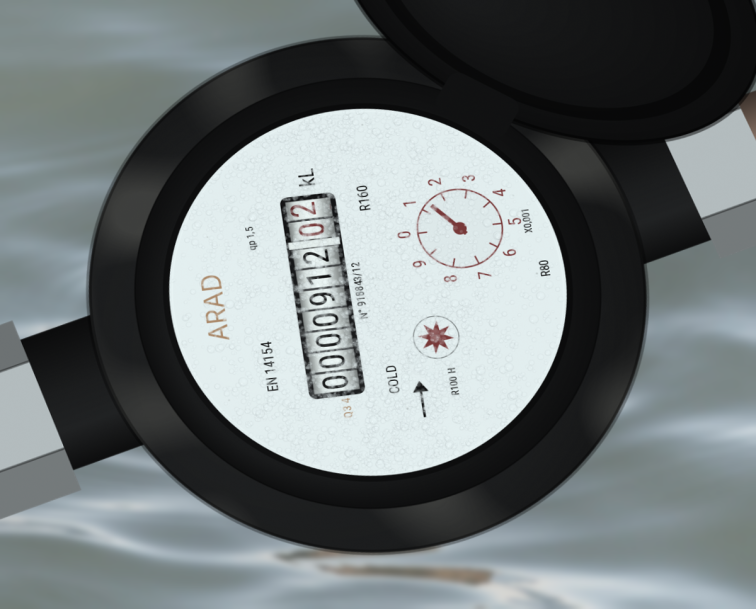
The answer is 912.021 kL
